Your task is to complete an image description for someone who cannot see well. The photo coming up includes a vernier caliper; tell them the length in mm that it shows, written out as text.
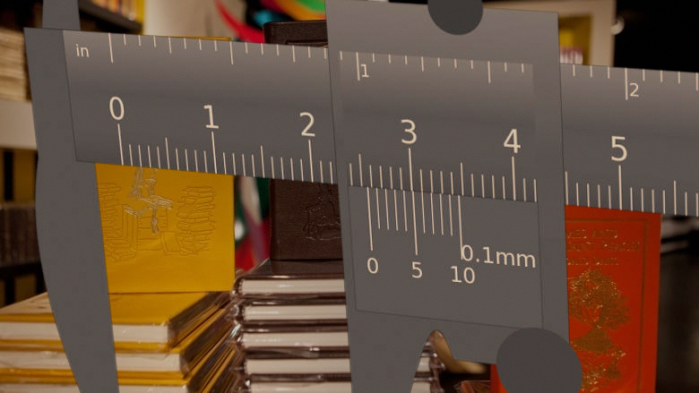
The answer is 25.6 mm
